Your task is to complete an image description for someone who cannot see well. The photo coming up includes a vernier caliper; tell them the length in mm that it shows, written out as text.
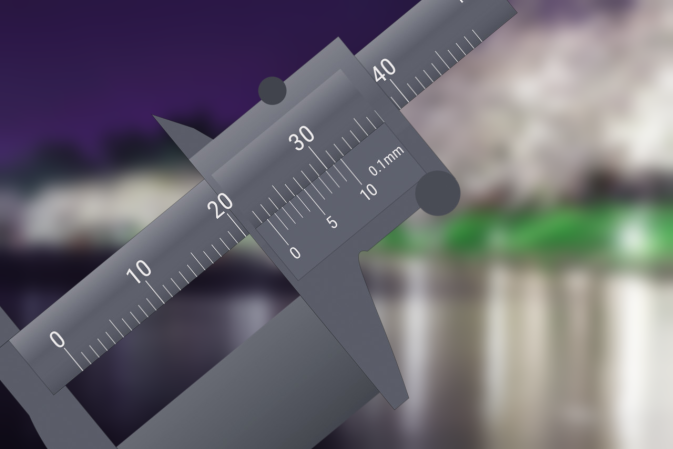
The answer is 22.6 mm
